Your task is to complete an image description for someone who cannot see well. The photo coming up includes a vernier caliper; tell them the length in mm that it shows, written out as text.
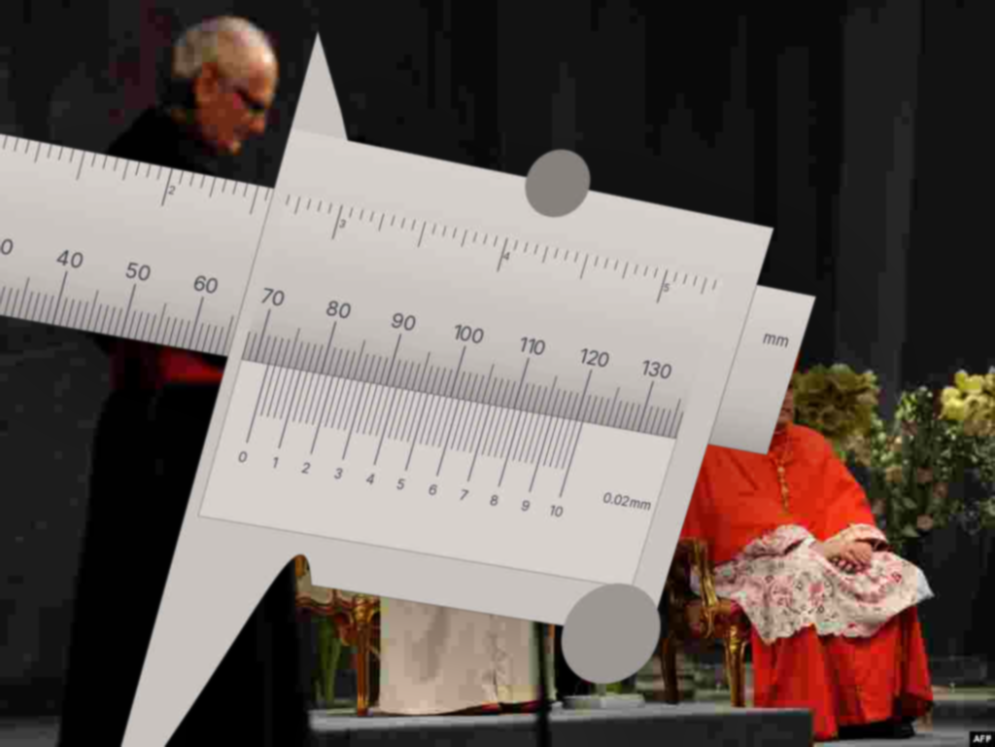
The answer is 72.0 mm
